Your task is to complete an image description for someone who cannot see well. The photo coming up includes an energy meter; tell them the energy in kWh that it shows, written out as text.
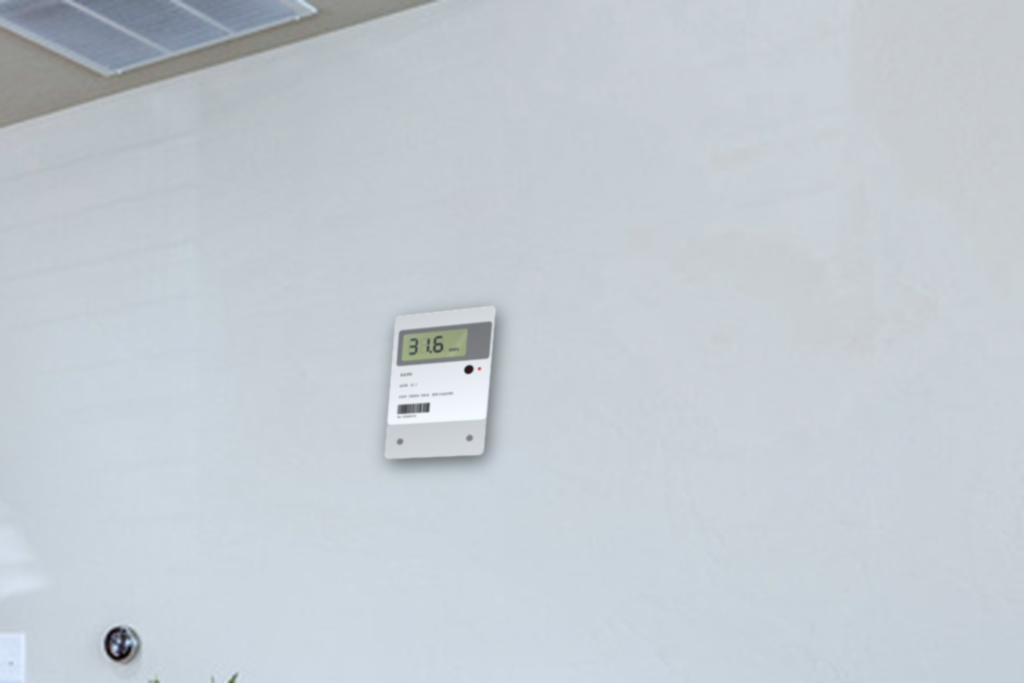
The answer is 31.6 kWh
